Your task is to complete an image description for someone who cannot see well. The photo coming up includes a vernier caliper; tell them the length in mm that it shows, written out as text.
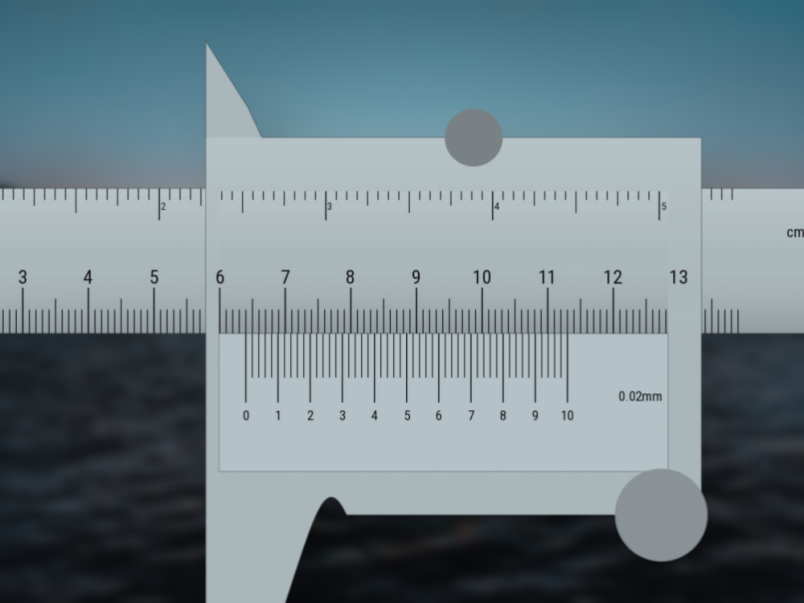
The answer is 64.0 mm
